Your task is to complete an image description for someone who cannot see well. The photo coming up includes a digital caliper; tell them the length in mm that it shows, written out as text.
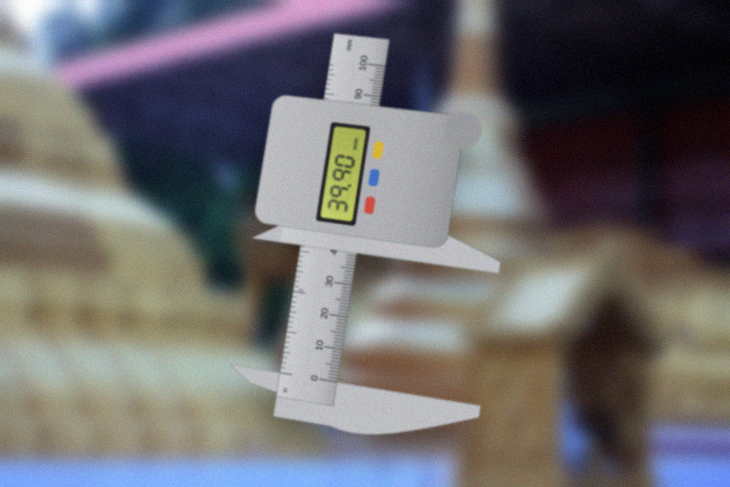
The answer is 39.90 mm
